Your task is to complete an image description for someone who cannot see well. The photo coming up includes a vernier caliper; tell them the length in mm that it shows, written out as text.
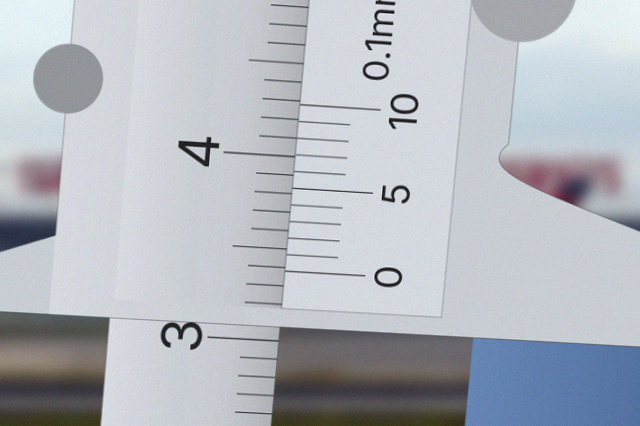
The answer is 33.8 mm
